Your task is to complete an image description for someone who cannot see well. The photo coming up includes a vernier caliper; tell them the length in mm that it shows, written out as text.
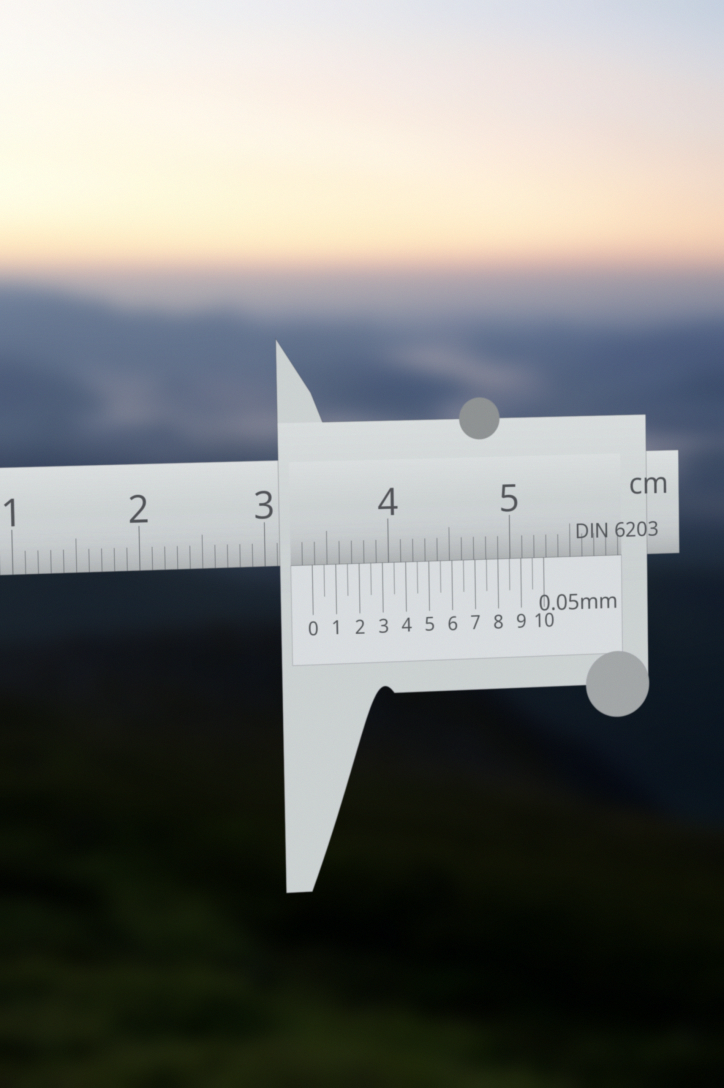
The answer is 33.8 mm
